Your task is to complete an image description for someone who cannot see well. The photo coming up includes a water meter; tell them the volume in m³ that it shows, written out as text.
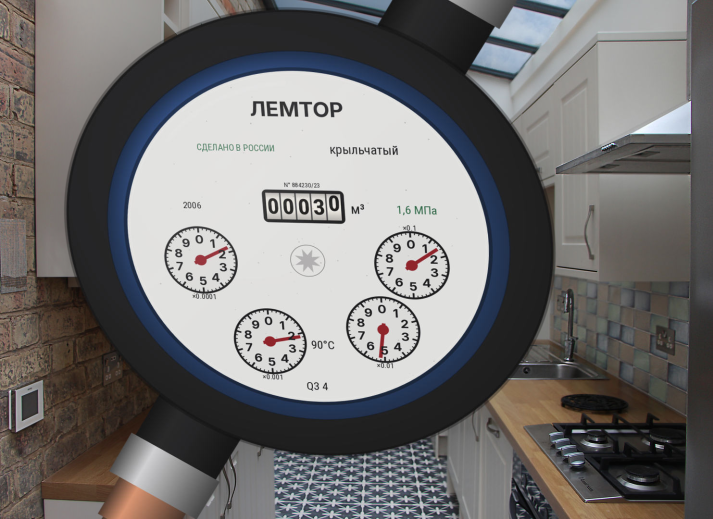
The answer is 30.1521 m³
